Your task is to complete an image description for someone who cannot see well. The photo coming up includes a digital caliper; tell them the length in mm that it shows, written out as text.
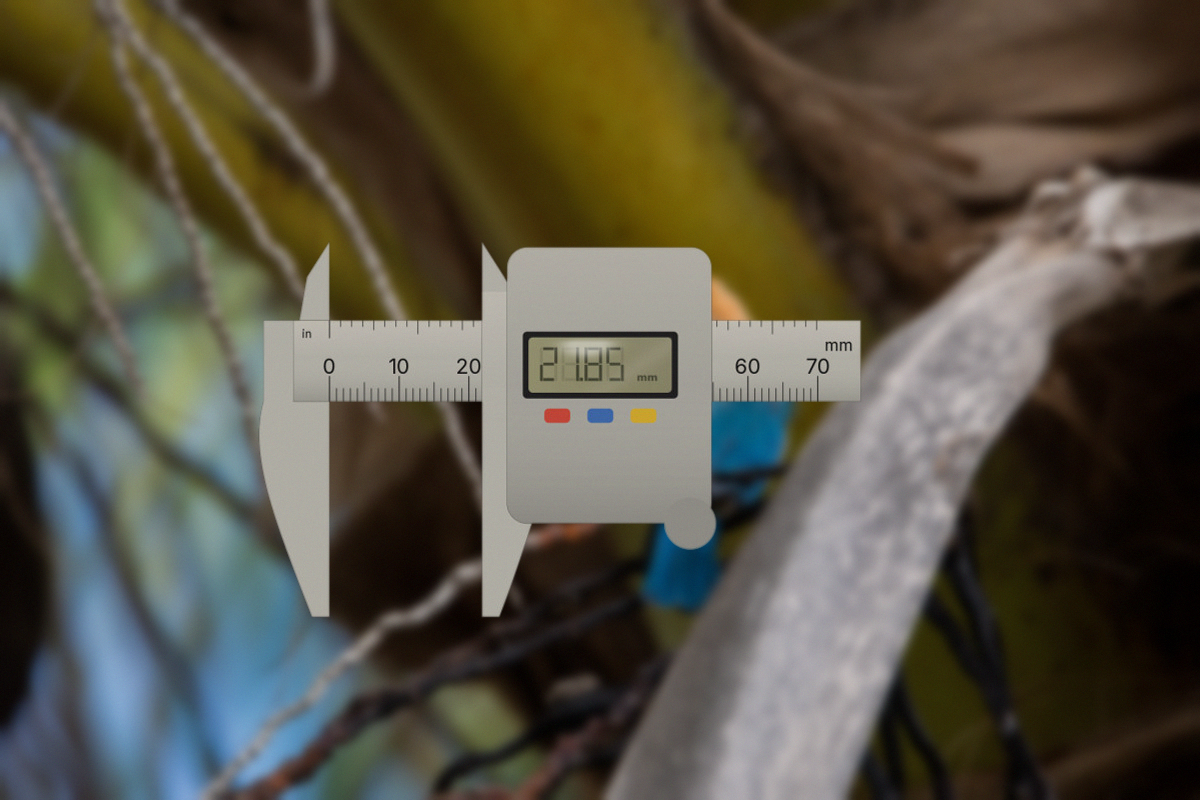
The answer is 21.85 mm
